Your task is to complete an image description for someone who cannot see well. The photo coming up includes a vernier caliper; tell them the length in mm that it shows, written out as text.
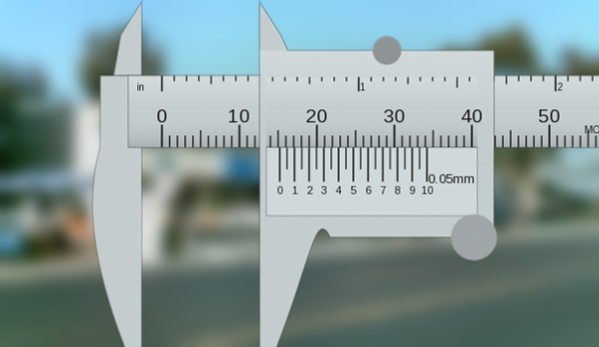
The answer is 15.2 mm
